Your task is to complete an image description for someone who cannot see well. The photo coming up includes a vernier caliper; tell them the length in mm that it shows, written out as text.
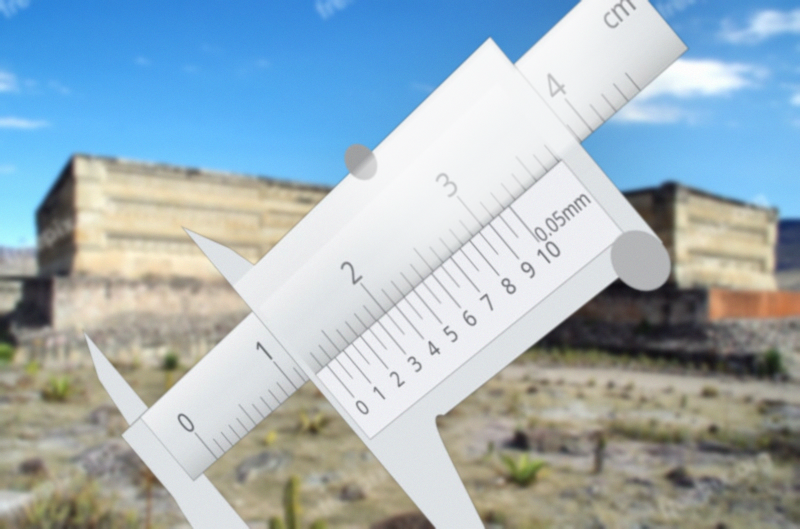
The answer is 13.4 mm
